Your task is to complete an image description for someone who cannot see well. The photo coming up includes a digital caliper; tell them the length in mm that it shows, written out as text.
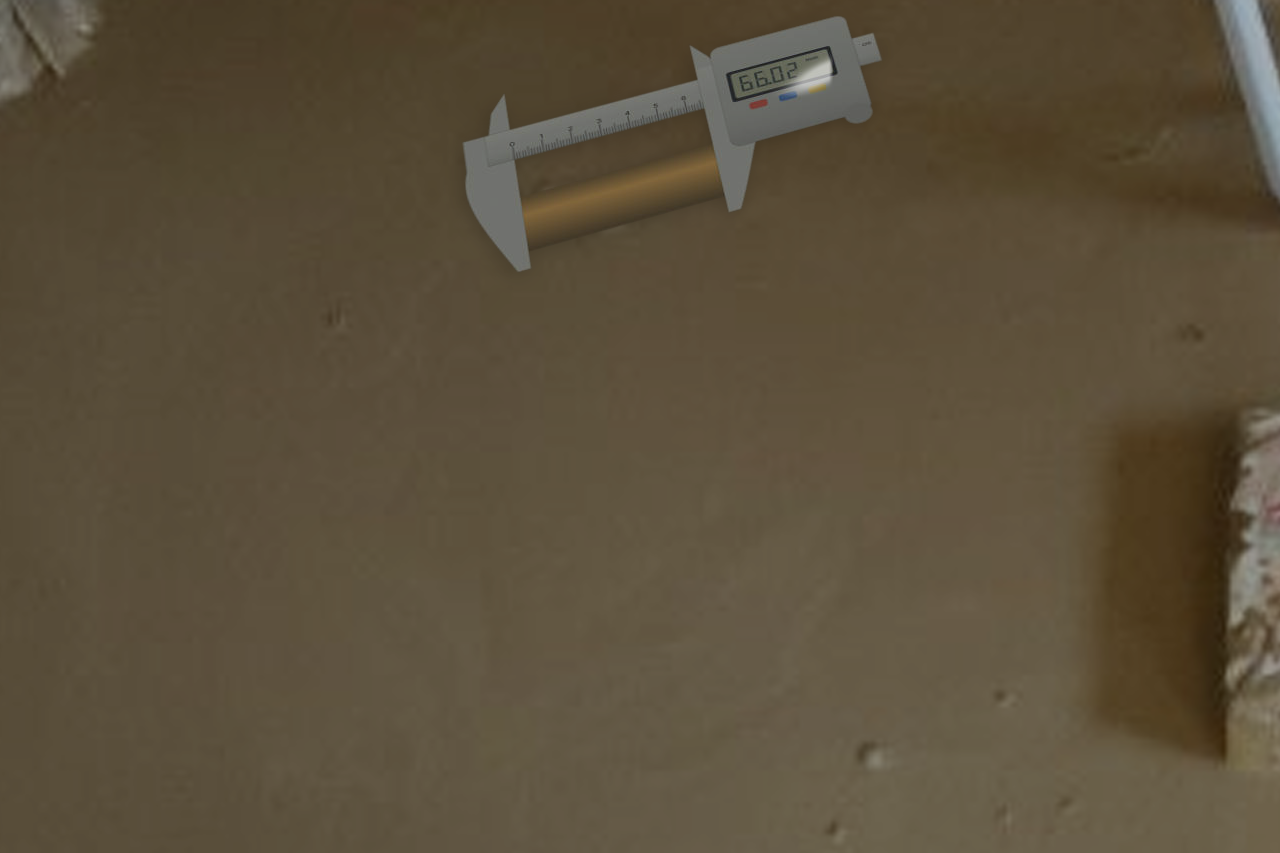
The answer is 66.02 mm
